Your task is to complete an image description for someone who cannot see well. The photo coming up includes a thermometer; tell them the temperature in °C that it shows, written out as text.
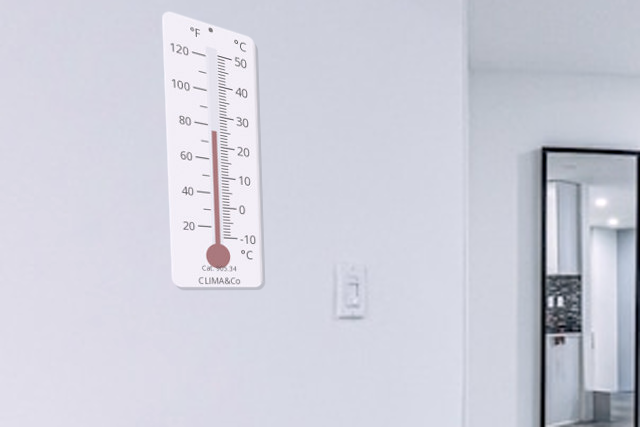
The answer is 25 °C
